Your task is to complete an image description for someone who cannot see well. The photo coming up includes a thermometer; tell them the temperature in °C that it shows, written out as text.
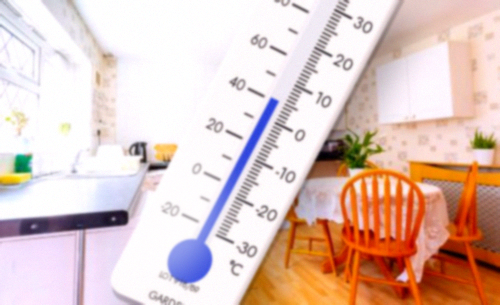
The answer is 5 °C
